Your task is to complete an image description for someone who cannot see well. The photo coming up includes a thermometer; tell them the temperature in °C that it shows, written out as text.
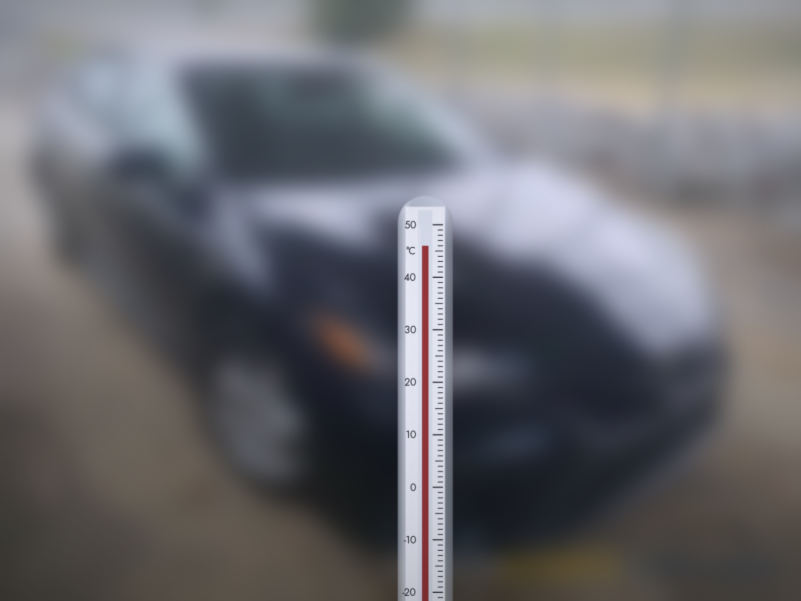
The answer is 46 °C
